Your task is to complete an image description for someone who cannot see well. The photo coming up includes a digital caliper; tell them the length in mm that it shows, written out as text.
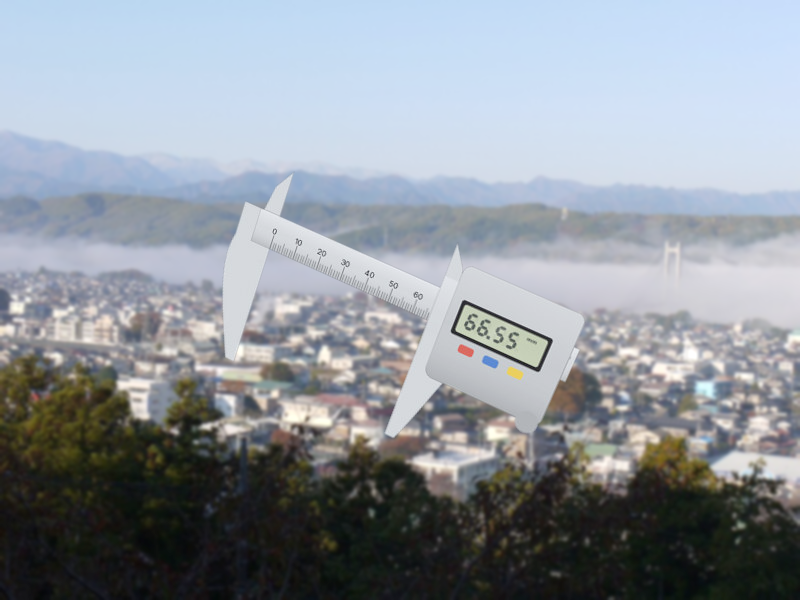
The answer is 66.55 mm
